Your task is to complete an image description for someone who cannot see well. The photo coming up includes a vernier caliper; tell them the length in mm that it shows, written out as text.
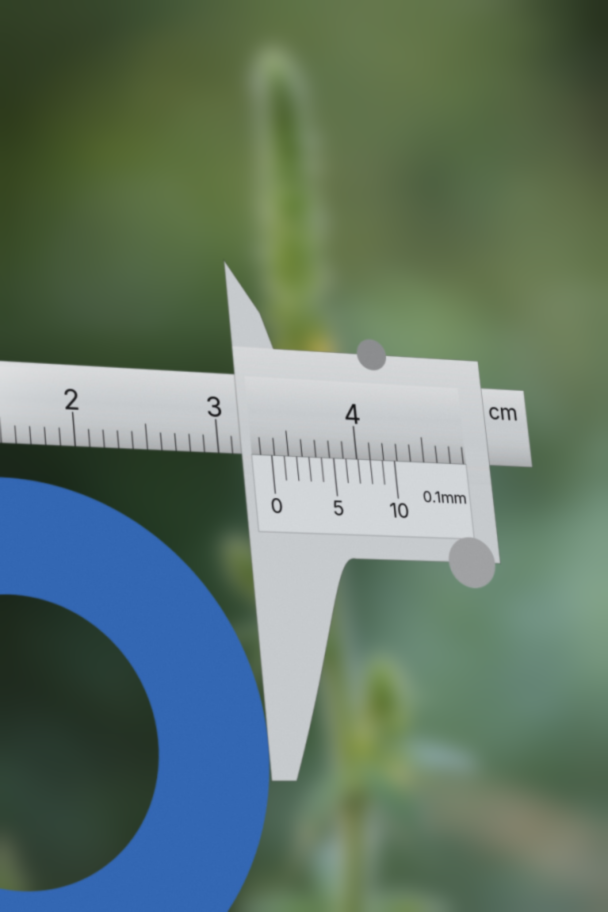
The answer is 33.8 mm
